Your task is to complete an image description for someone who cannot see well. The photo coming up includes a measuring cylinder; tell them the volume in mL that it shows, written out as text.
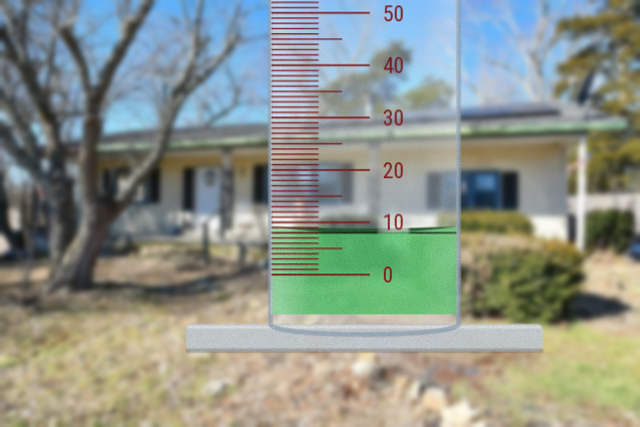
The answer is 8 mL
